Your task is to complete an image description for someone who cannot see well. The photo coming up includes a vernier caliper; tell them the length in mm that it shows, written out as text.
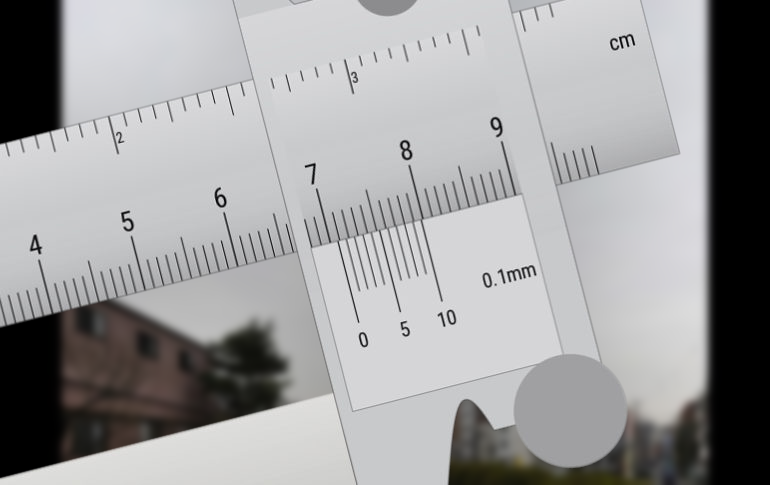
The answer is 70.8 mm
